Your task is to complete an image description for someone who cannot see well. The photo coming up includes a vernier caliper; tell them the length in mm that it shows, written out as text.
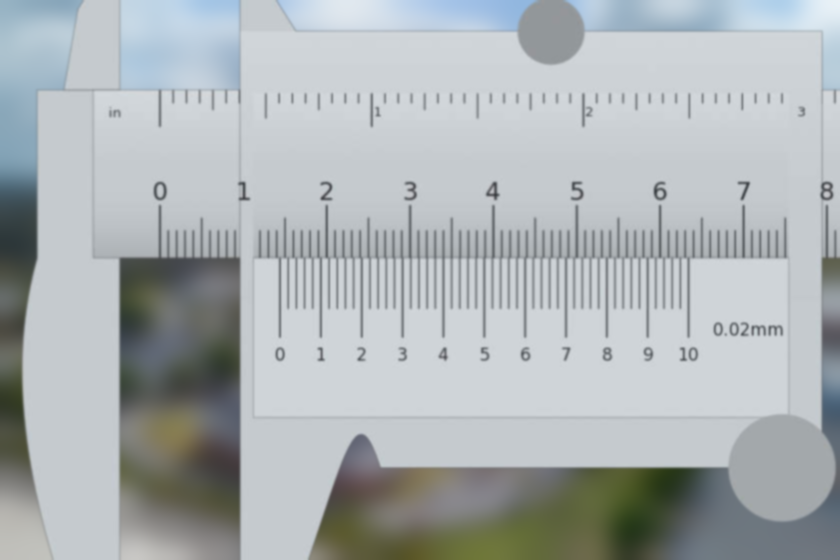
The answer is 14.4 mm
